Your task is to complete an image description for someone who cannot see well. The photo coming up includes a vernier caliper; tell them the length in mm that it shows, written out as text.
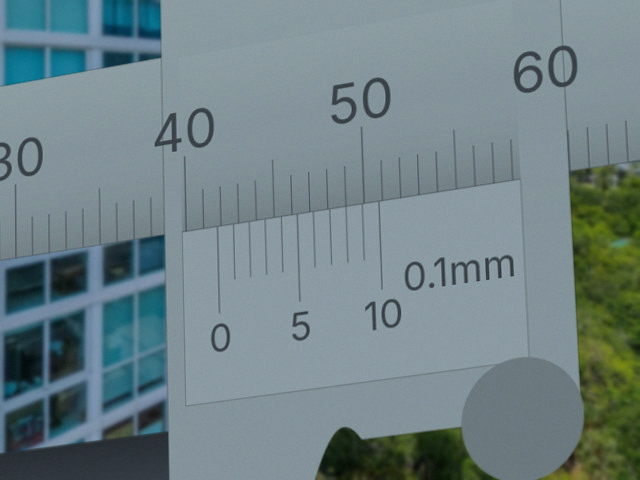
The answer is 41.8 mm
